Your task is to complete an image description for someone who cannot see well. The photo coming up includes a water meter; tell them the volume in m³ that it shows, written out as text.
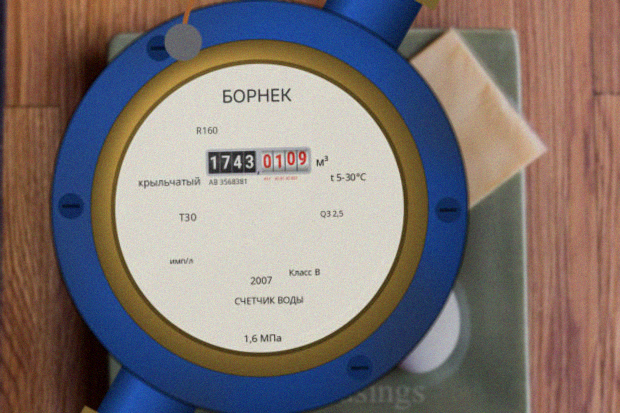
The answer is 1743.0109 m³
